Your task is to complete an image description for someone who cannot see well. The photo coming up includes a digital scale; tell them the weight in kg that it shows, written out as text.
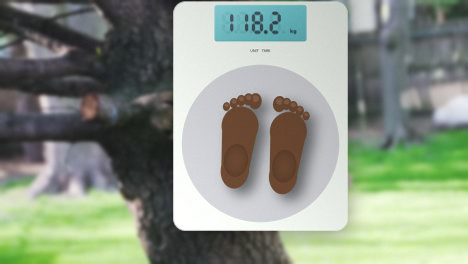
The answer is 118.2 kg
